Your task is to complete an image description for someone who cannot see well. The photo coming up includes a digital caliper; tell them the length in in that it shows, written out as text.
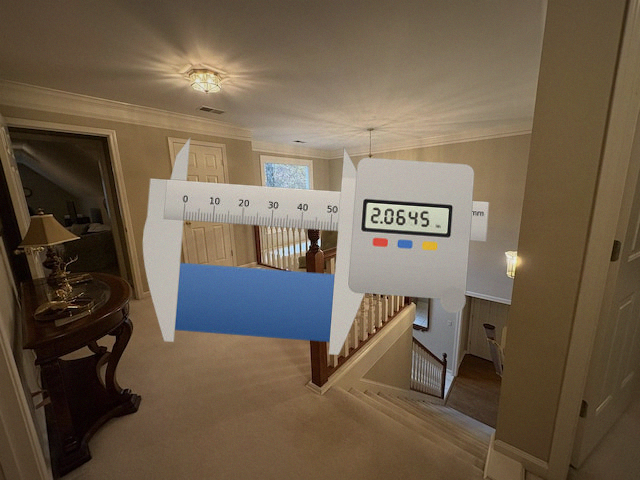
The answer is 2.0645 in
